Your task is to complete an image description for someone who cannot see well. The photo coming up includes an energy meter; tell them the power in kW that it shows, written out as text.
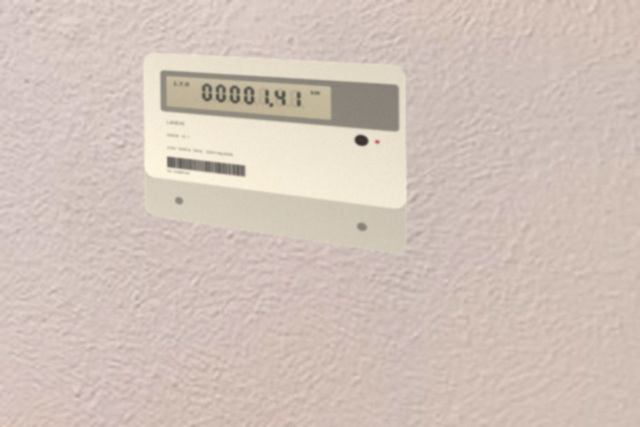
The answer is 1.41 kW
